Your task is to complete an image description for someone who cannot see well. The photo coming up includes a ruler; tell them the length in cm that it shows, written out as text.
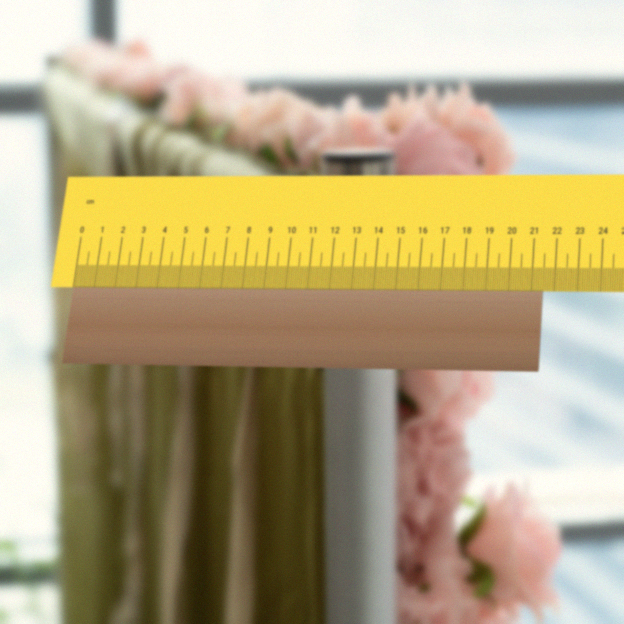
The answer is 21.5 cm
